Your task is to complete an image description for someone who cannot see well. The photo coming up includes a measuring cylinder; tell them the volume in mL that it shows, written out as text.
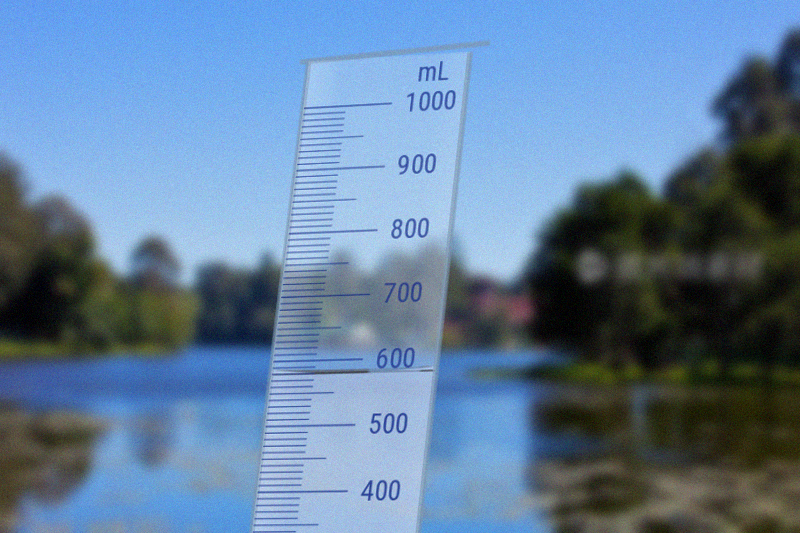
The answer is 580 mL
